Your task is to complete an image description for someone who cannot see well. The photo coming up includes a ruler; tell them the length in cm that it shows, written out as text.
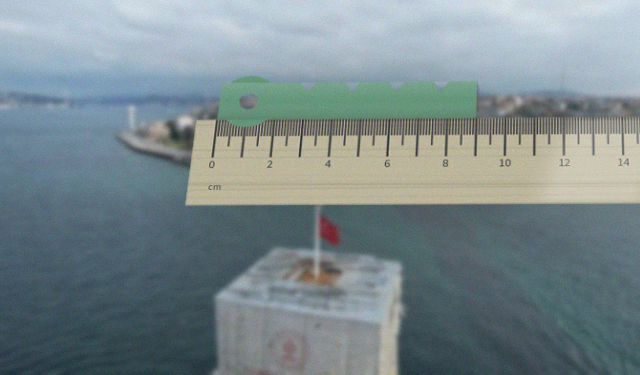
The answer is 9 cm
